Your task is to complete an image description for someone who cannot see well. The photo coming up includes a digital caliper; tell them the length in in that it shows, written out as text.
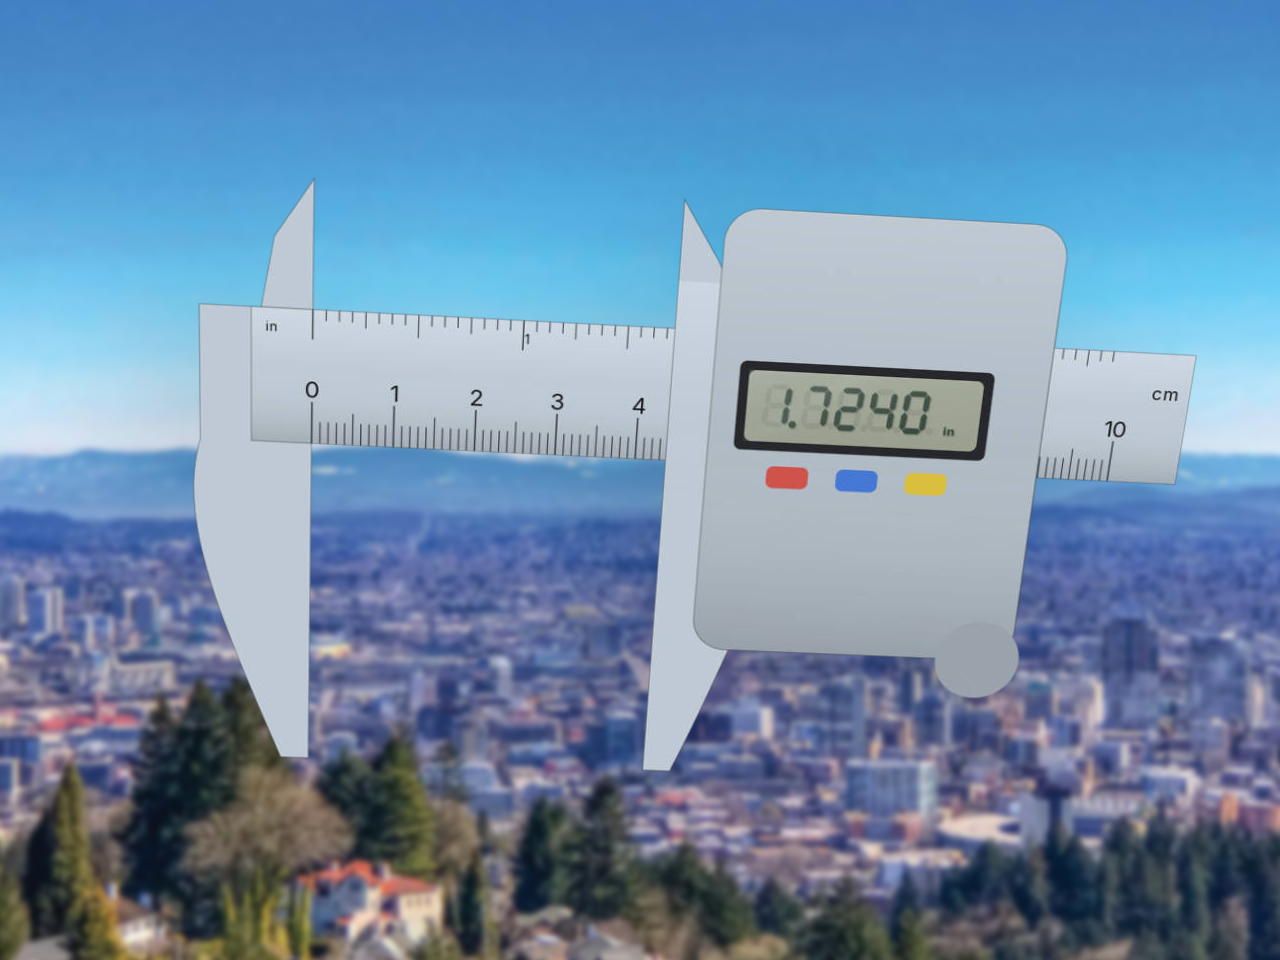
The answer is 1.7240 in
